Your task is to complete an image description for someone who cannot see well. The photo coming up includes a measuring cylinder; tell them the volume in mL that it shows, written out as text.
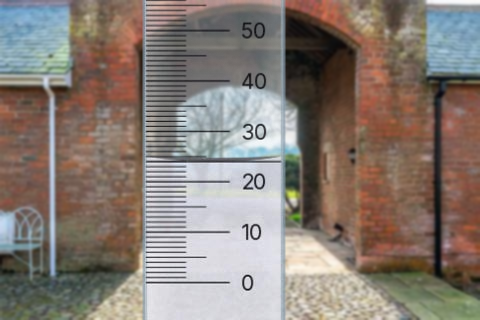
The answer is 24 mL
